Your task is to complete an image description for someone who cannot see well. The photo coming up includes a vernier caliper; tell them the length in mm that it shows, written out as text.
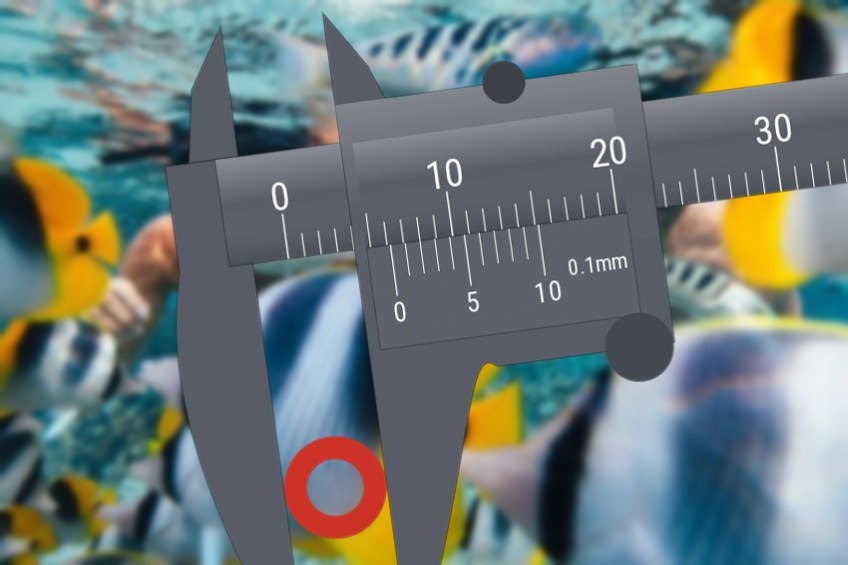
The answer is 6.2 mm
